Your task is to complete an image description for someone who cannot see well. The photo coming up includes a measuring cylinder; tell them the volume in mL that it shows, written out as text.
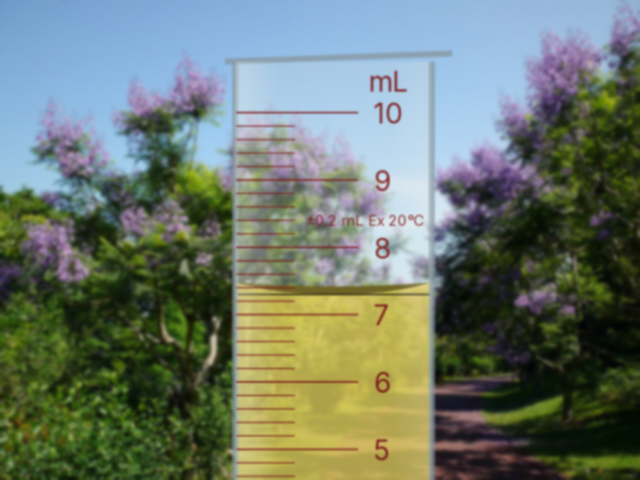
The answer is 7.3 mL
